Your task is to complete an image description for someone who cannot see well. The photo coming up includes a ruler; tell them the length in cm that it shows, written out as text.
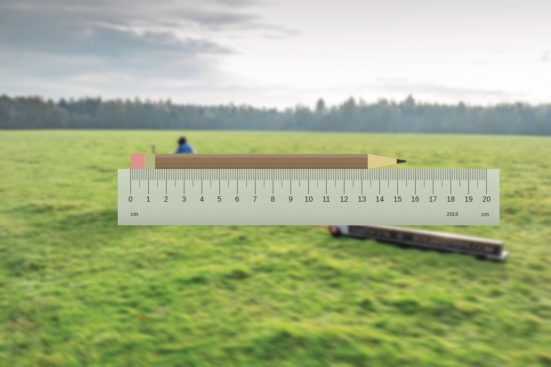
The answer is 15.5 cm
